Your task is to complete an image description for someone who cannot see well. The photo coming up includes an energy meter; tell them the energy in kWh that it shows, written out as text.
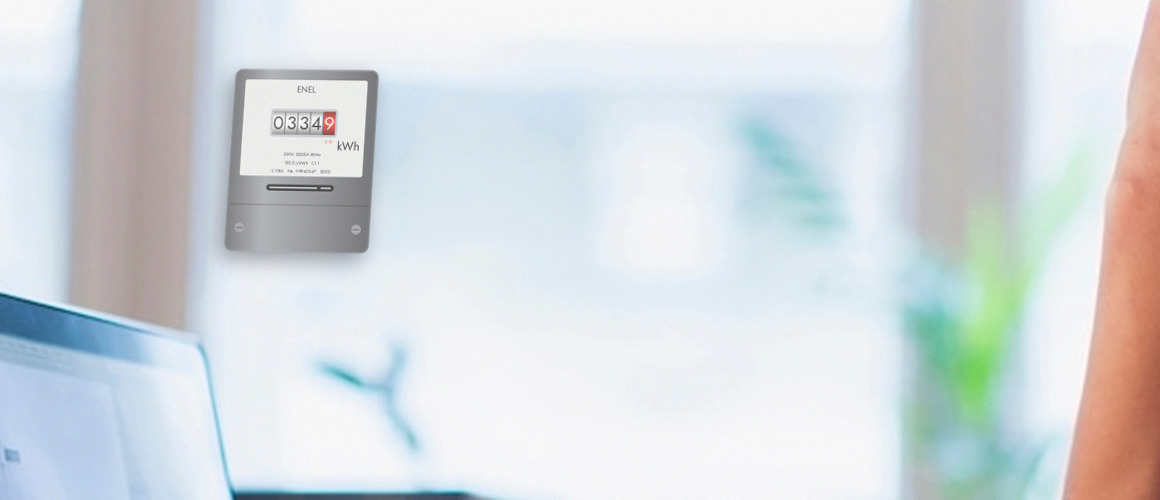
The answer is 334.9 kWh
